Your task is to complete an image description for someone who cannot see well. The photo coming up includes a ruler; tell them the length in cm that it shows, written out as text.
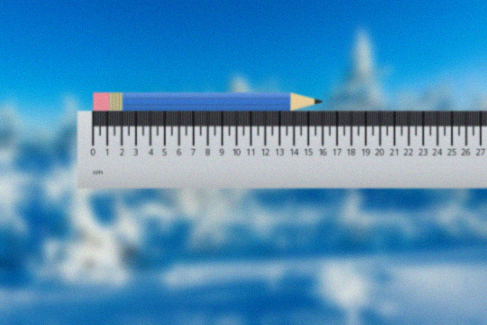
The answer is 16 cm
